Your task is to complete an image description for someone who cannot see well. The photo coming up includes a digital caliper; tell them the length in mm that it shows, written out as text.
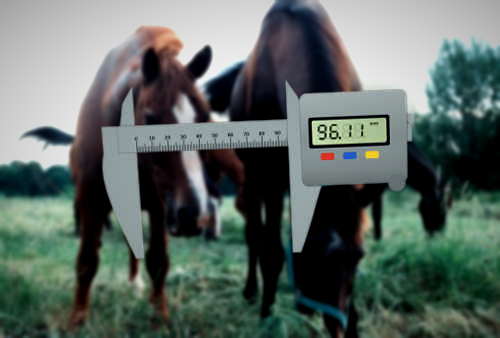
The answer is 96.11 mm
